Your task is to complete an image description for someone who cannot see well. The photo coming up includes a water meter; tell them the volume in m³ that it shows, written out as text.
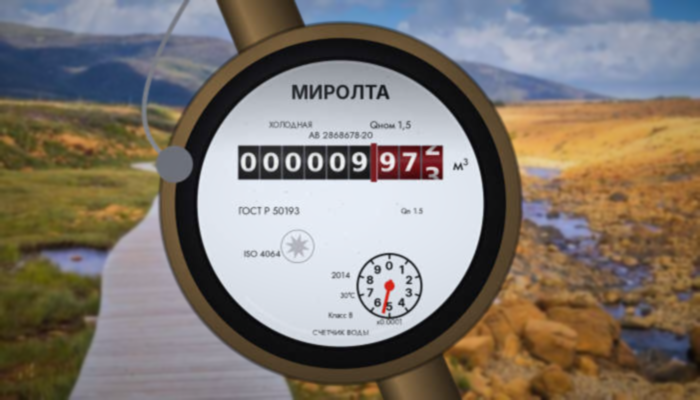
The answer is 9.9725 m³
